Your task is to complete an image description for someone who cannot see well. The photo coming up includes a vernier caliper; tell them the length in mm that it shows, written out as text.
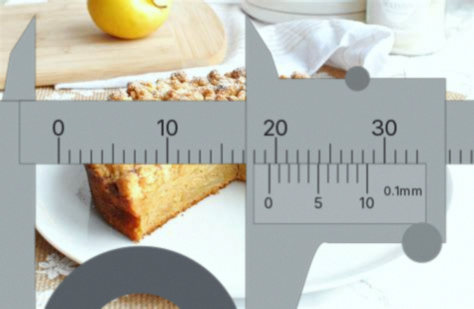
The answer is 19.4 mm
